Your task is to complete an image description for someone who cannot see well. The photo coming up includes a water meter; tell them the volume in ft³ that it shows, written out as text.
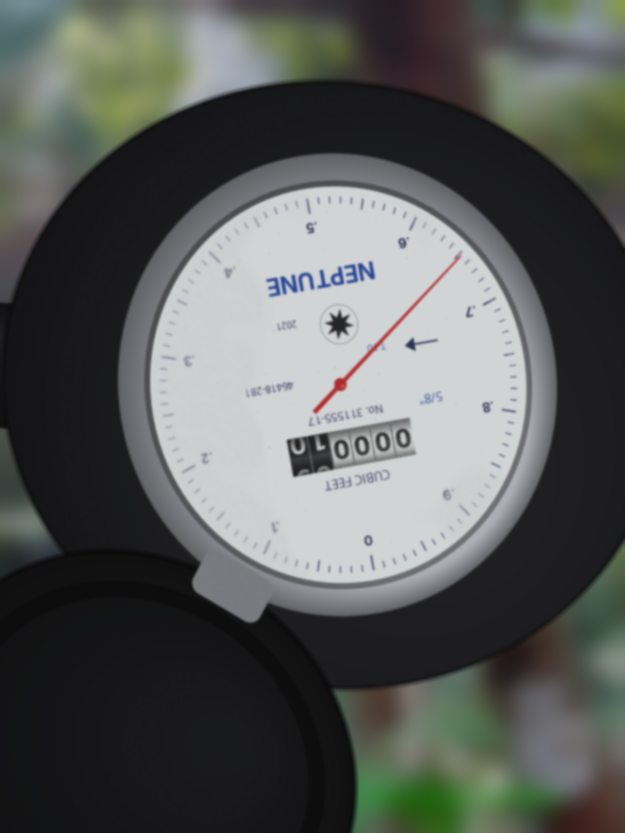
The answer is 9.65 ft³
